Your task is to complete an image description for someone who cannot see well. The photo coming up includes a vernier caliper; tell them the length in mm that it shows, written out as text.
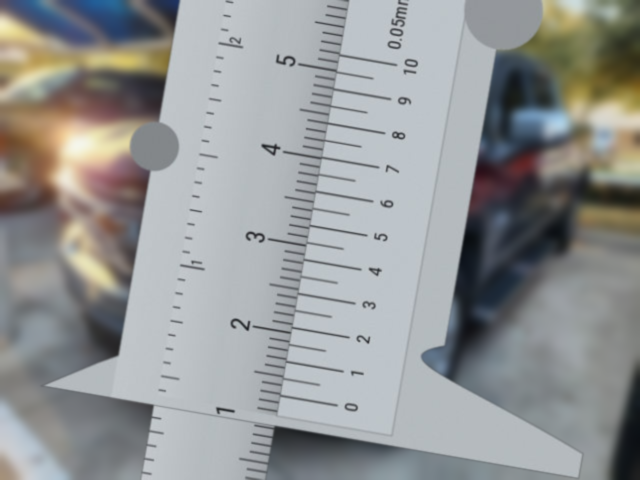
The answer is 12.8 mm
